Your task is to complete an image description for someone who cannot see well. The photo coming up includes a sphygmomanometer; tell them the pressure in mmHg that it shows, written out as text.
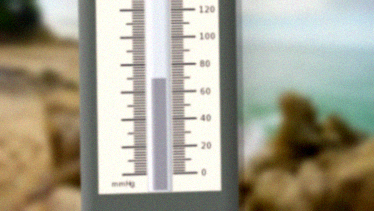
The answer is 70 mmHg
